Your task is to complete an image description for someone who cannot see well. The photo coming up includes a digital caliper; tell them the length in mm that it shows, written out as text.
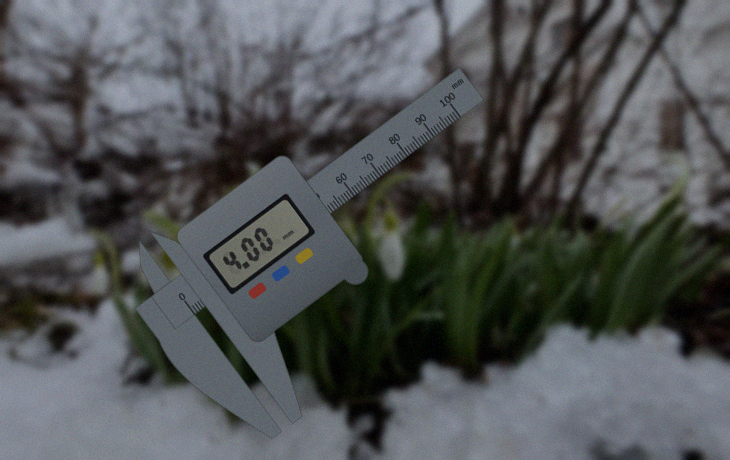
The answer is 4.00 mm
